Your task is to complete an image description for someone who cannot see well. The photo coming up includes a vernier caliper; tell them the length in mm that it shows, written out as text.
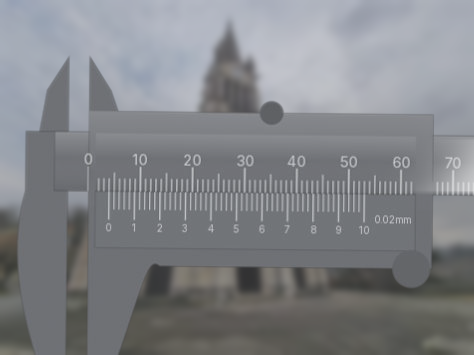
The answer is 4.0 mm
